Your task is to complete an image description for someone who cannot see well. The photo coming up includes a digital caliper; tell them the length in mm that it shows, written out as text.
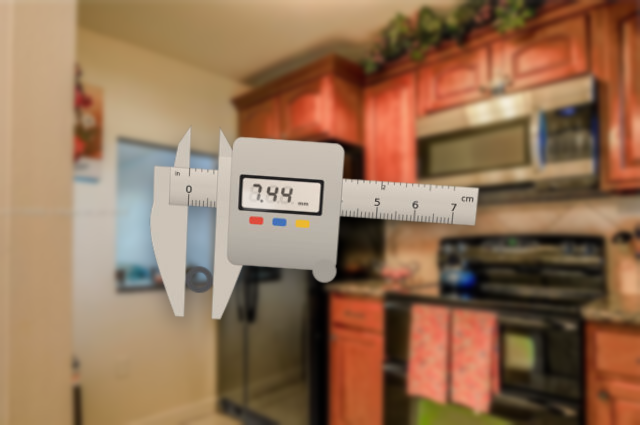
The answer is 7.44 mm
